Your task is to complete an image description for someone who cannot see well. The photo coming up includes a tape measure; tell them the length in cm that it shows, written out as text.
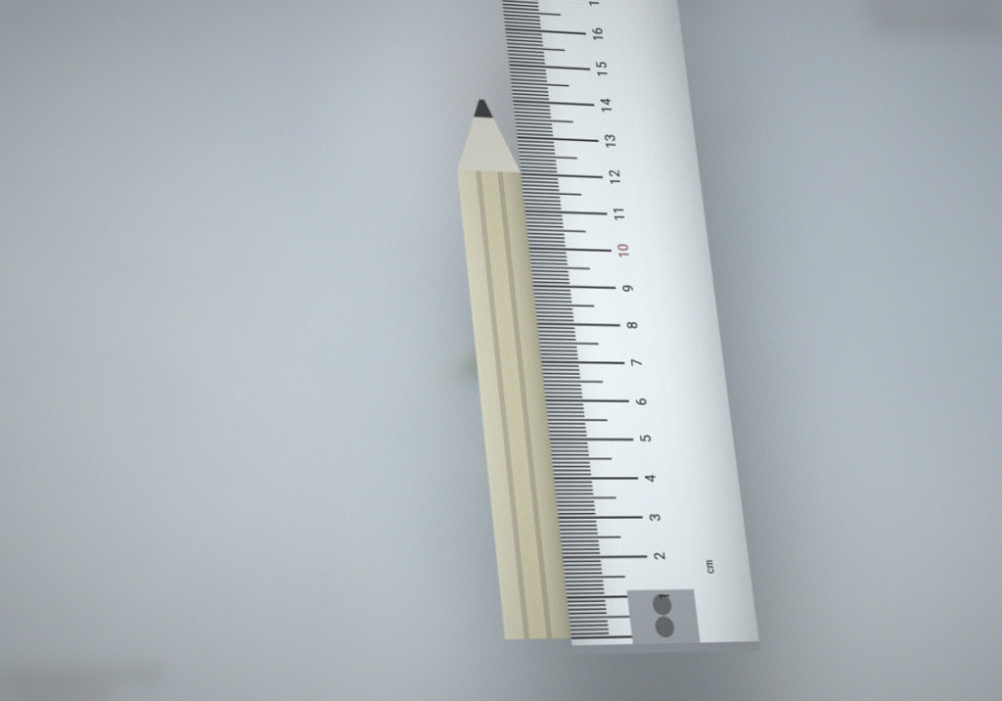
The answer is 14 cm
